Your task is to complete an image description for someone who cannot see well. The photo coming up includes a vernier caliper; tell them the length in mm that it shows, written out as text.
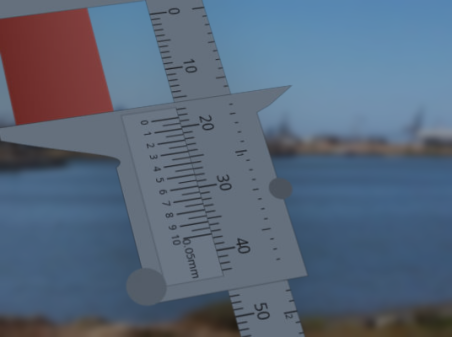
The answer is 18.4 mm
